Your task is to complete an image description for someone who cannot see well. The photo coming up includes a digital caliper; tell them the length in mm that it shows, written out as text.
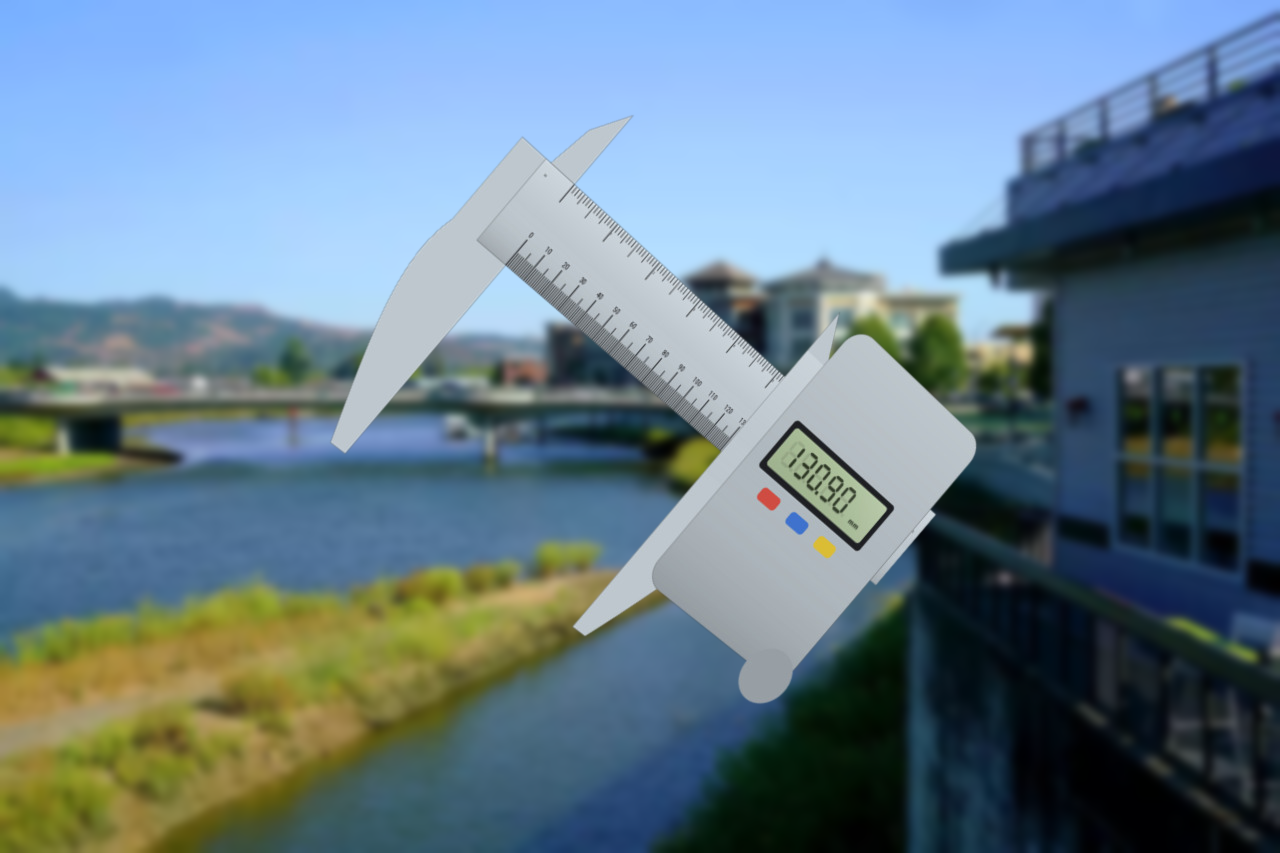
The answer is 130.90 mm
